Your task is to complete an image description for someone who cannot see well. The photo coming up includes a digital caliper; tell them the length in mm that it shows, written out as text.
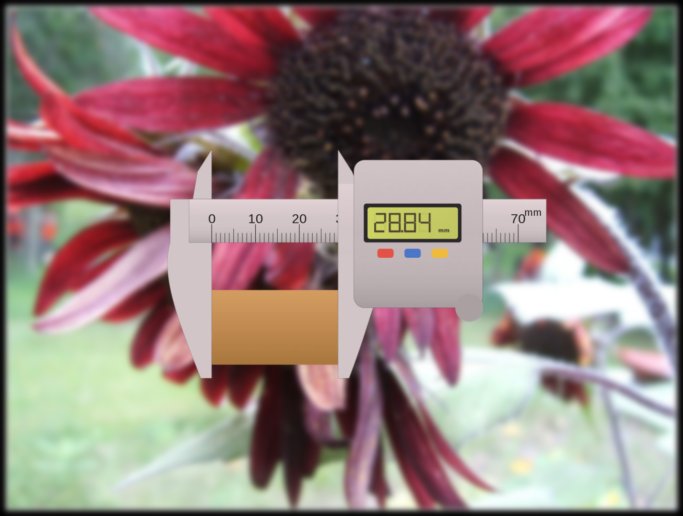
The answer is 28.84 mm
